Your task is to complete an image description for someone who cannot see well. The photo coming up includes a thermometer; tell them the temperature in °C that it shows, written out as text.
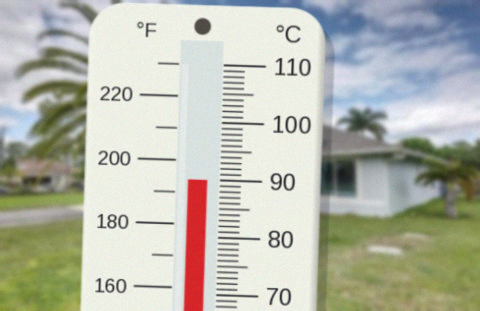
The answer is 90 °C
